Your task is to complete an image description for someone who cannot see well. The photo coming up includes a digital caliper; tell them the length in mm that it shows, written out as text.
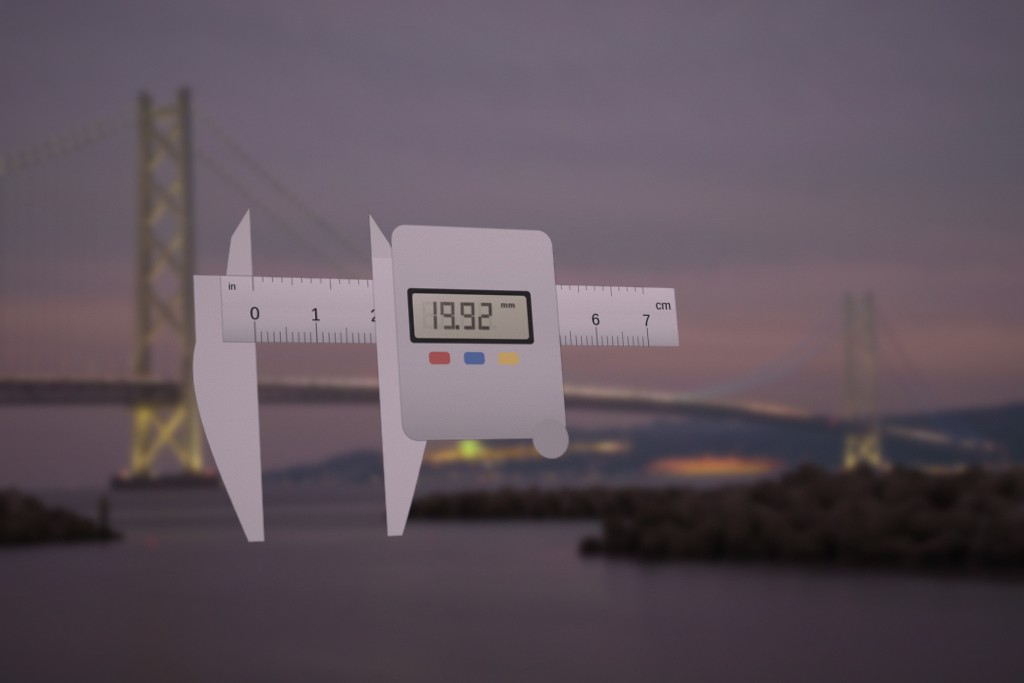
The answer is 19.92 mm
